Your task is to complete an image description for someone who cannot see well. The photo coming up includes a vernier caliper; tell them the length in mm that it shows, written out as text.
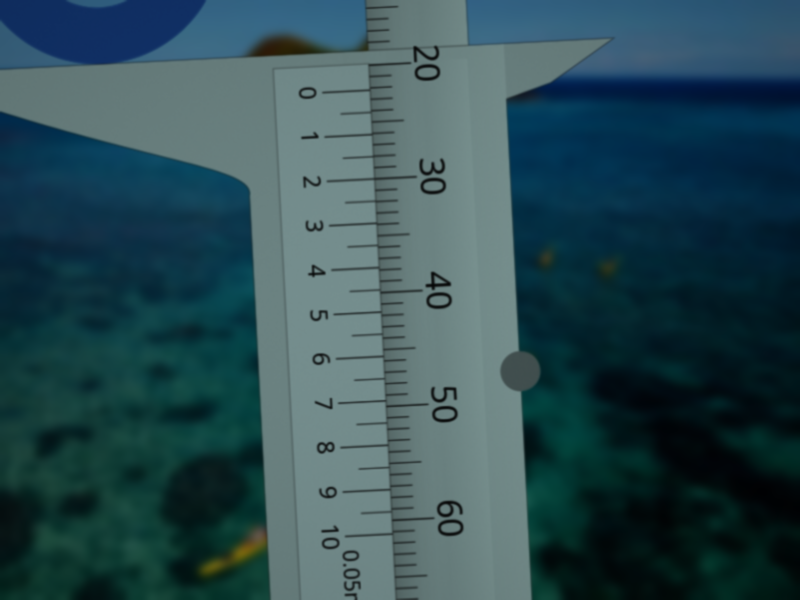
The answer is 22.2 mm
